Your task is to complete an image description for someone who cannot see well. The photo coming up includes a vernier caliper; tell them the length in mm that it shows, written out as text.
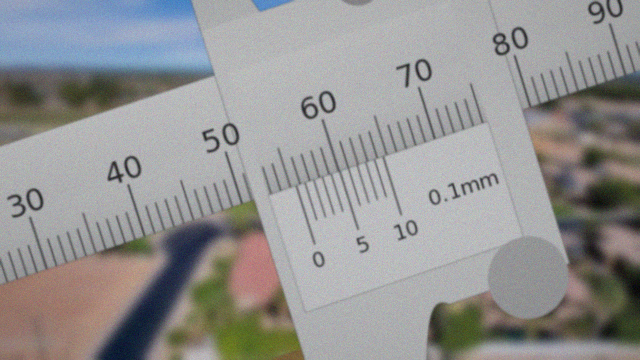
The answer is 55.6 mm
